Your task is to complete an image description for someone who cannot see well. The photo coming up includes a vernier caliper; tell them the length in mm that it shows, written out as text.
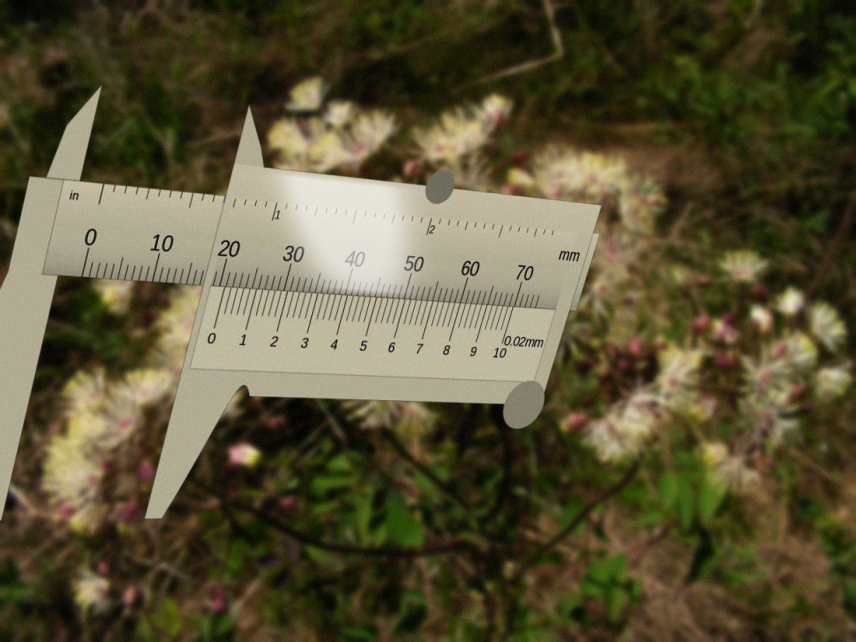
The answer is 20.8 mm
